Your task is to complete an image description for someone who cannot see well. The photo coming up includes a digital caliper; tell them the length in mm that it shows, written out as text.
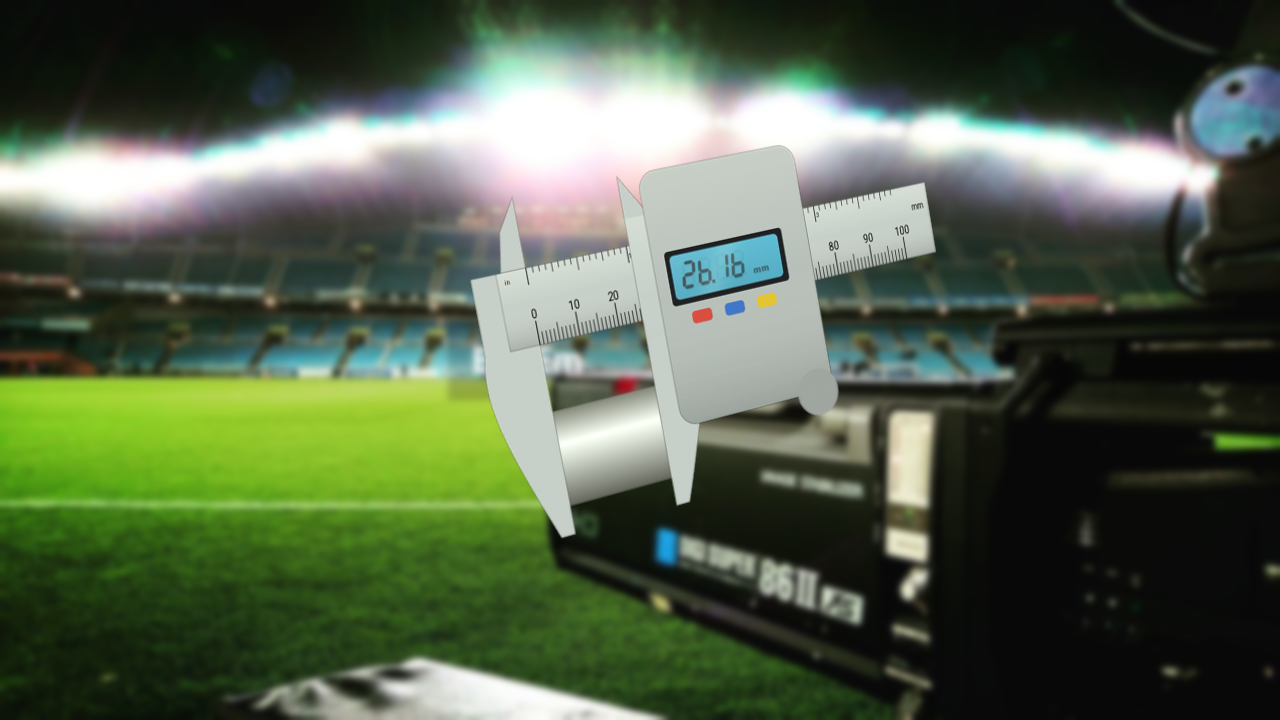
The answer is 26.16 mm
